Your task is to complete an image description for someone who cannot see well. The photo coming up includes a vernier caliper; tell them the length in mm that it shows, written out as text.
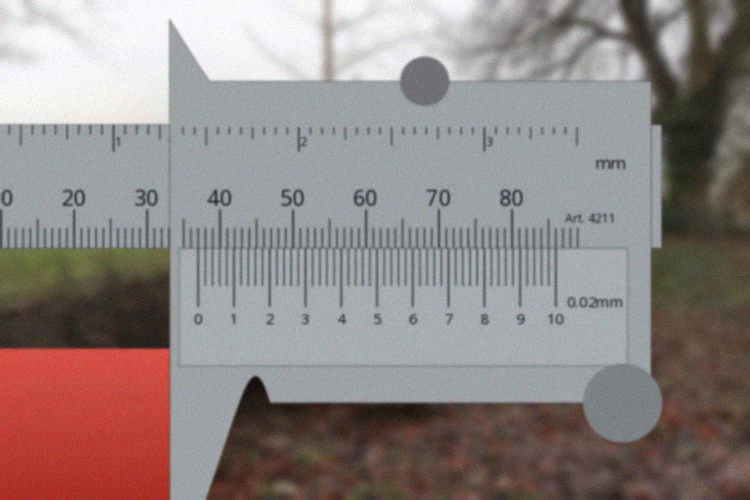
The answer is 37.0 mm
